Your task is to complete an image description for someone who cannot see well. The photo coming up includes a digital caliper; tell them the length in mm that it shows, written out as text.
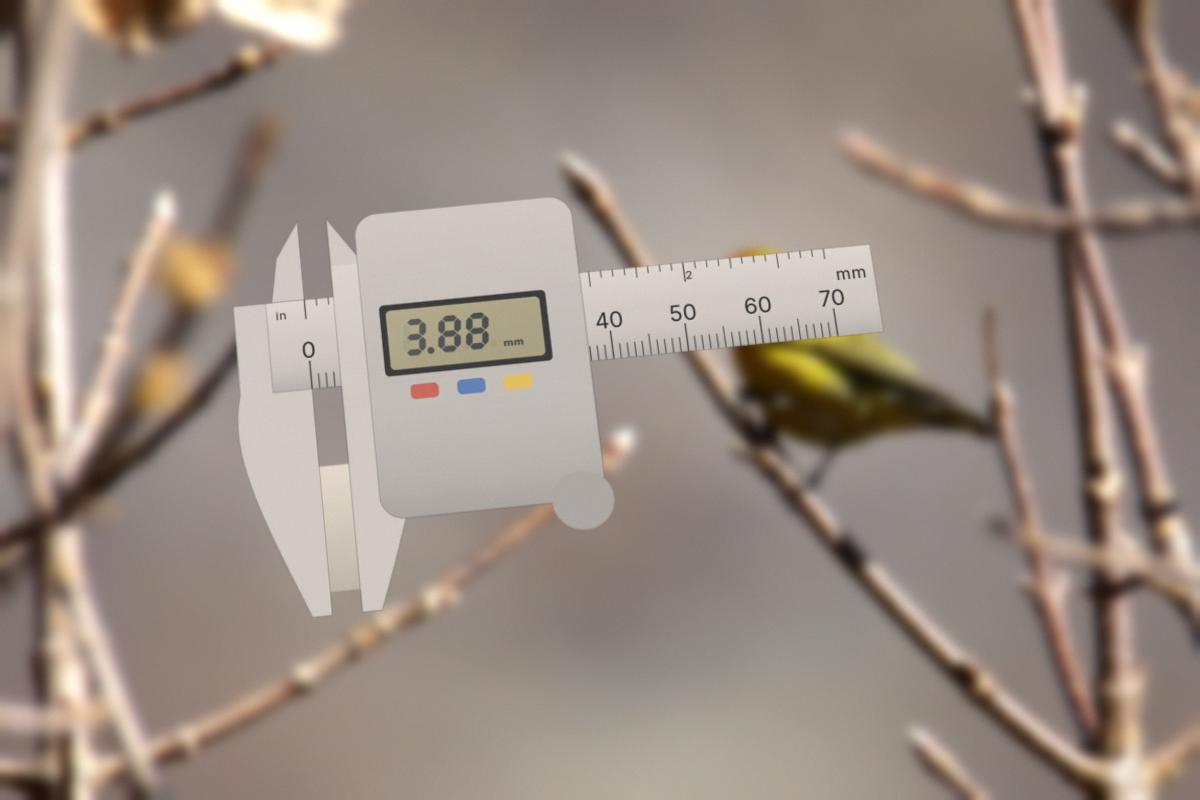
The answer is 3.88 mm
